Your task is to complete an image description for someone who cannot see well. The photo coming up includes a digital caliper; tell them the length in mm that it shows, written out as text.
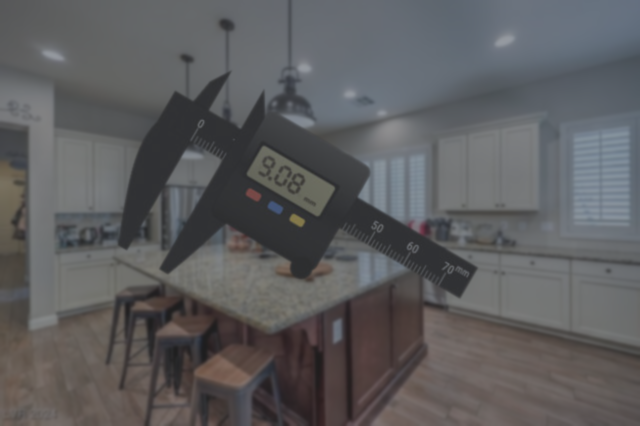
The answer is 9.08 mm
